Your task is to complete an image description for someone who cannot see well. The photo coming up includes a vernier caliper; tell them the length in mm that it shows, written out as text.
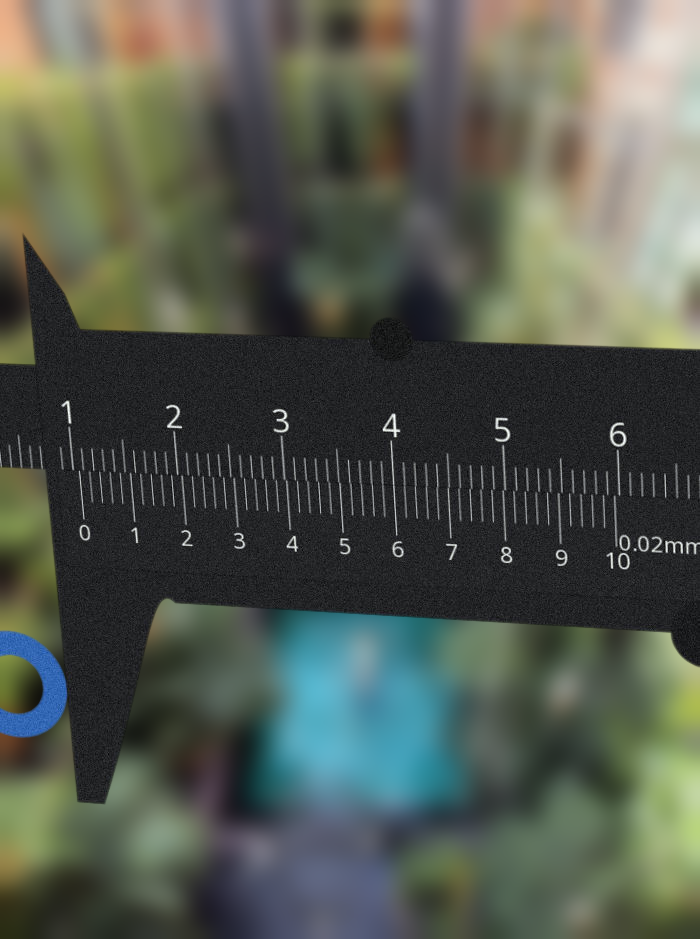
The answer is 10.6 mm
